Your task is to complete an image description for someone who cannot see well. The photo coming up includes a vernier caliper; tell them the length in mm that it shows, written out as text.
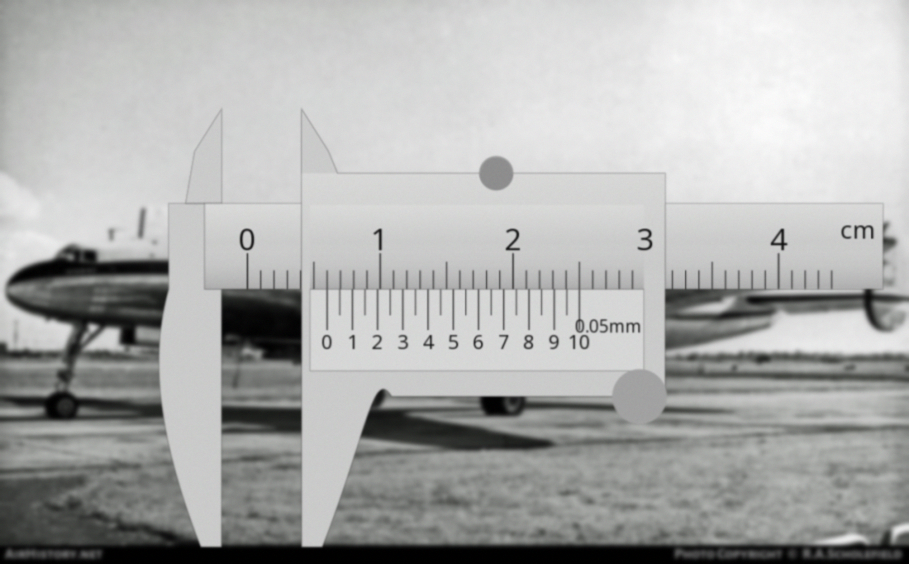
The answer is 6.0 mm
